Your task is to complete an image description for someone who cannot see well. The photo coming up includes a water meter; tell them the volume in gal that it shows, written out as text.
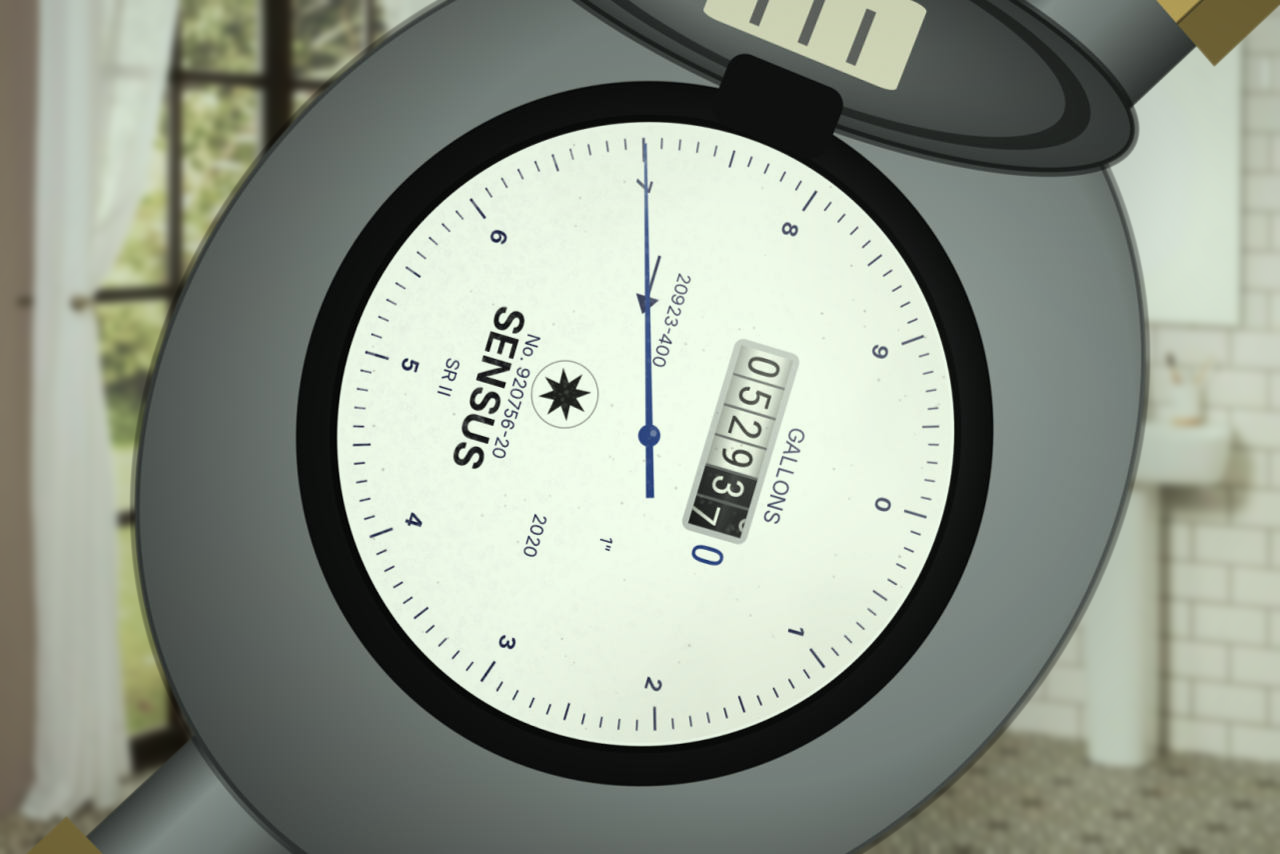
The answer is 529367.0 gal
